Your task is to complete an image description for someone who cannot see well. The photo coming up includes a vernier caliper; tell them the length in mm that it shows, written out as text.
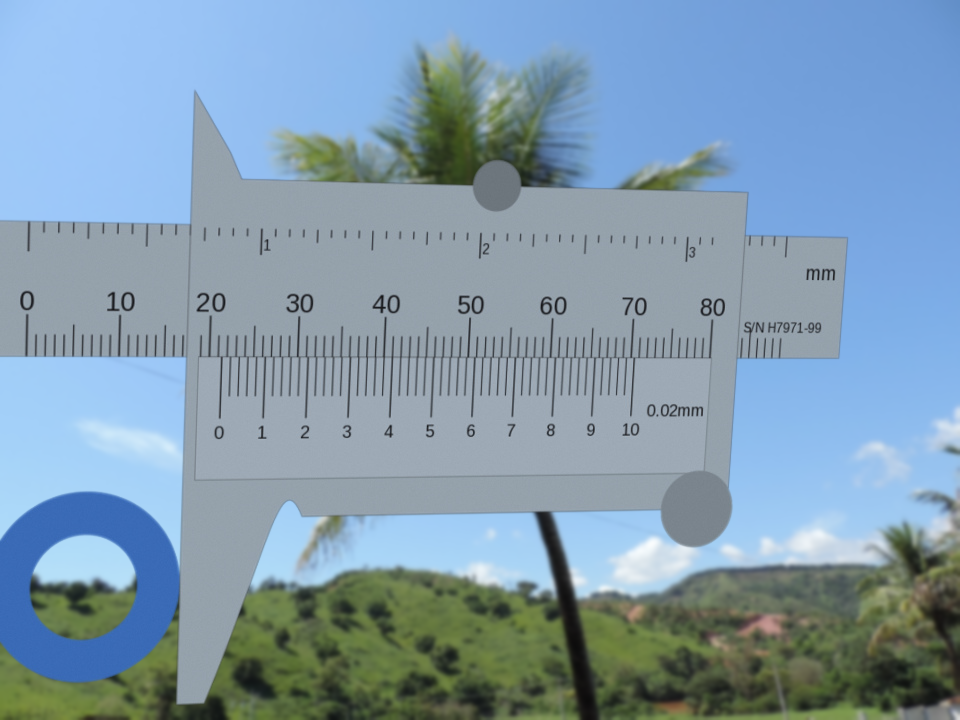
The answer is 21.4 mm
